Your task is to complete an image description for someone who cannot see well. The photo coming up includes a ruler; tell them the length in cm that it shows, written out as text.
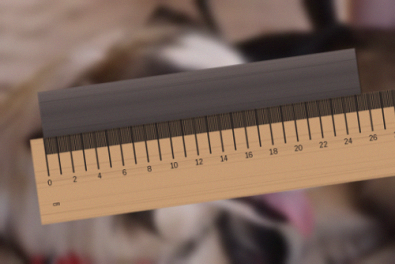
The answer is 25.5 cm
